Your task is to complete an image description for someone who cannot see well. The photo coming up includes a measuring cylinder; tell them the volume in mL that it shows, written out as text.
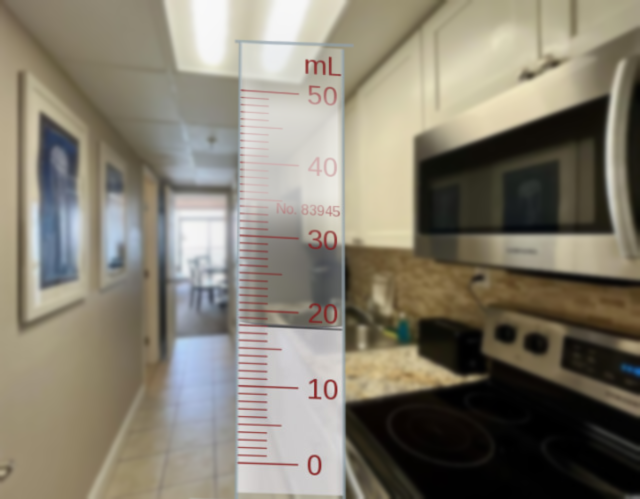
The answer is 18 mL
